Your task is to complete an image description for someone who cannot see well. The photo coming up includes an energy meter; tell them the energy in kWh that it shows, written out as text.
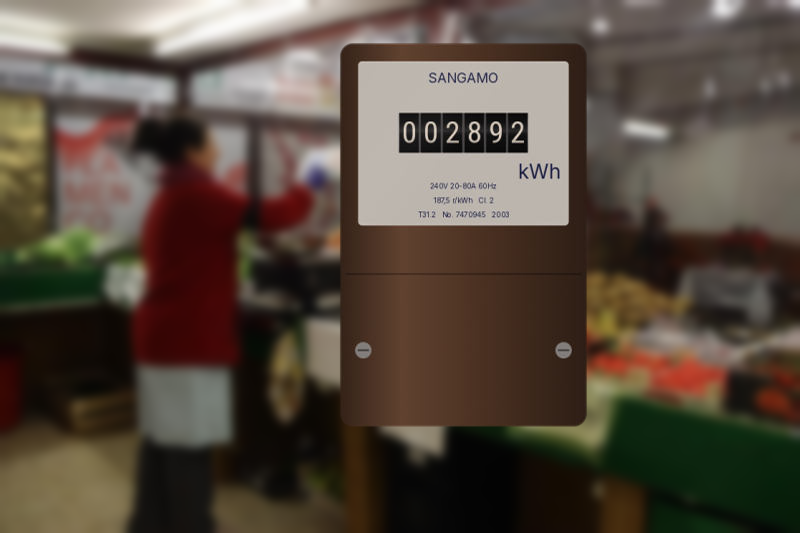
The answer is 2892 kWh
